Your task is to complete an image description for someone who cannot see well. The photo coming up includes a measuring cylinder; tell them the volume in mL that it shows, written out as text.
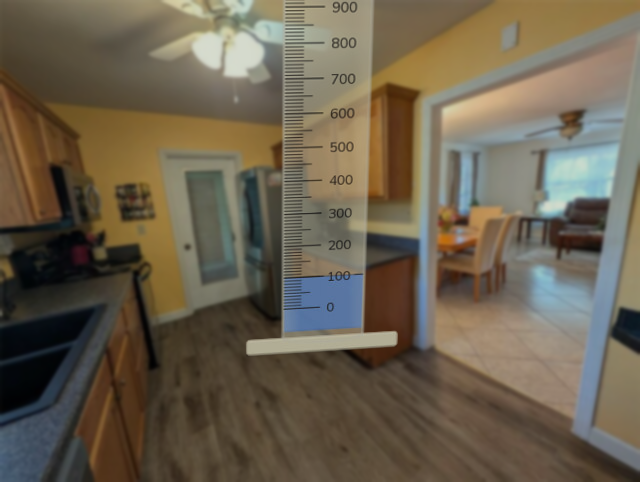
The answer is 100 mL
